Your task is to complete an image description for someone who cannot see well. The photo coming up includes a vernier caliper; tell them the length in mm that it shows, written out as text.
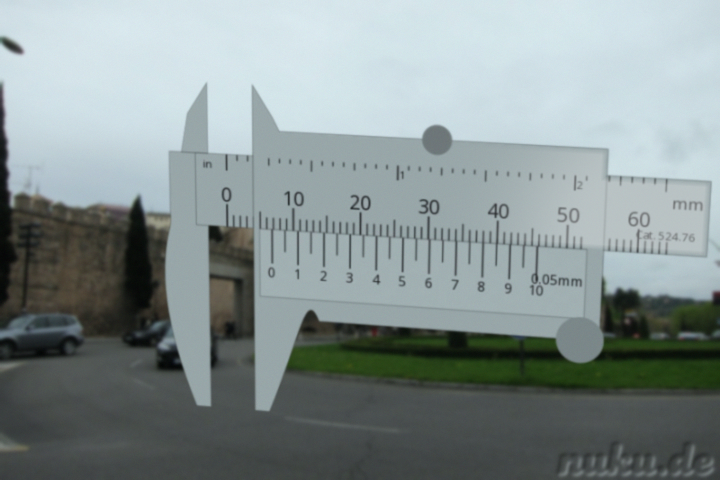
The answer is 6.8 mm
